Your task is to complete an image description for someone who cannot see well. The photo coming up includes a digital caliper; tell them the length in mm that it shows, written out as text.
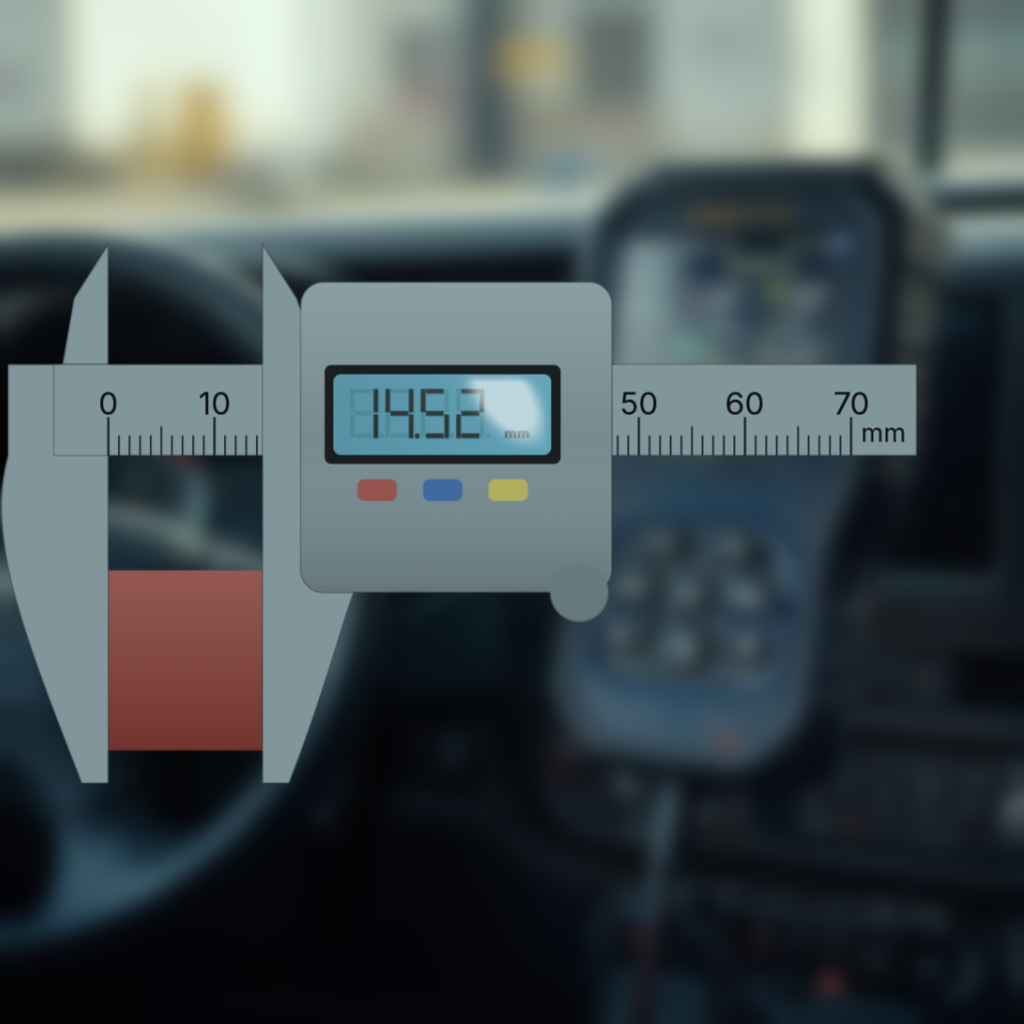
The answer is 14.52 mm
